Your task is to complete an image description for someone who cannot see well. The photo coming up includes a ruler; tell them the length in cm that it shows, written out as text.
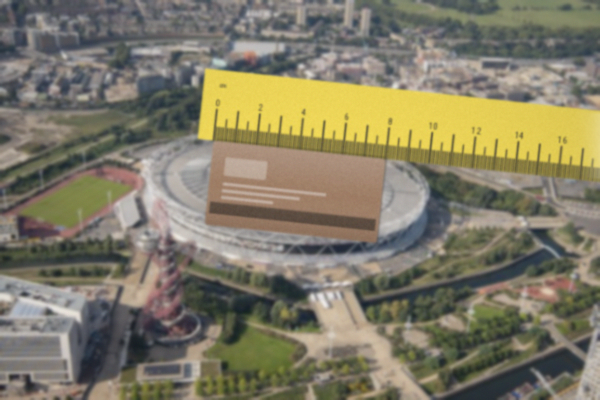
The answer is 8 cm
